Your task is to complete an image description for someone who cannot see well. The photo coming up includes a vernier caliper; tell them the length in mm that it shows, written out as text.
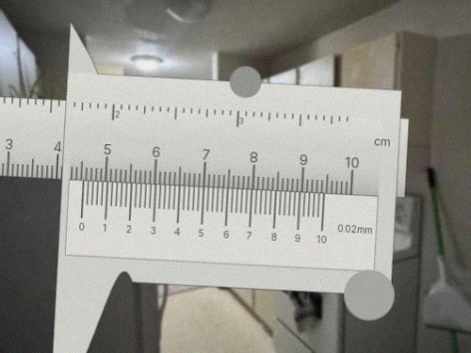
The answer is 45.5 mm
